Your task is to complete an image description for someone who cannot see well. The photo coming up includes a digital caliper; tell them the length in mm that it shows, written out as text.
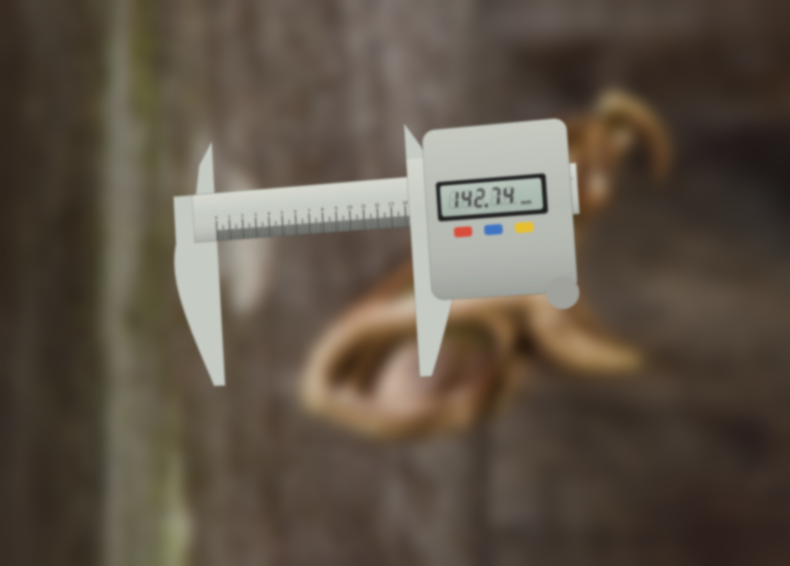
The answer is 142.74 mm
